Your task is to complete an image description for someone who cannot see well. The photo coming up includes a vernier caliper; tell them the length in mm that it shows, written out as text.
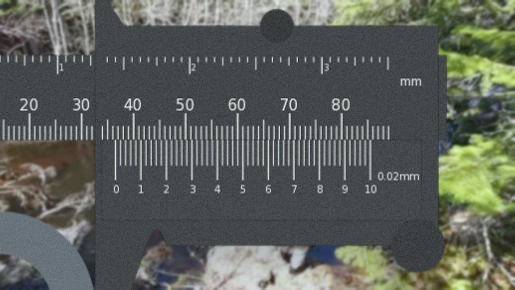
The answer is 36.5 mm
